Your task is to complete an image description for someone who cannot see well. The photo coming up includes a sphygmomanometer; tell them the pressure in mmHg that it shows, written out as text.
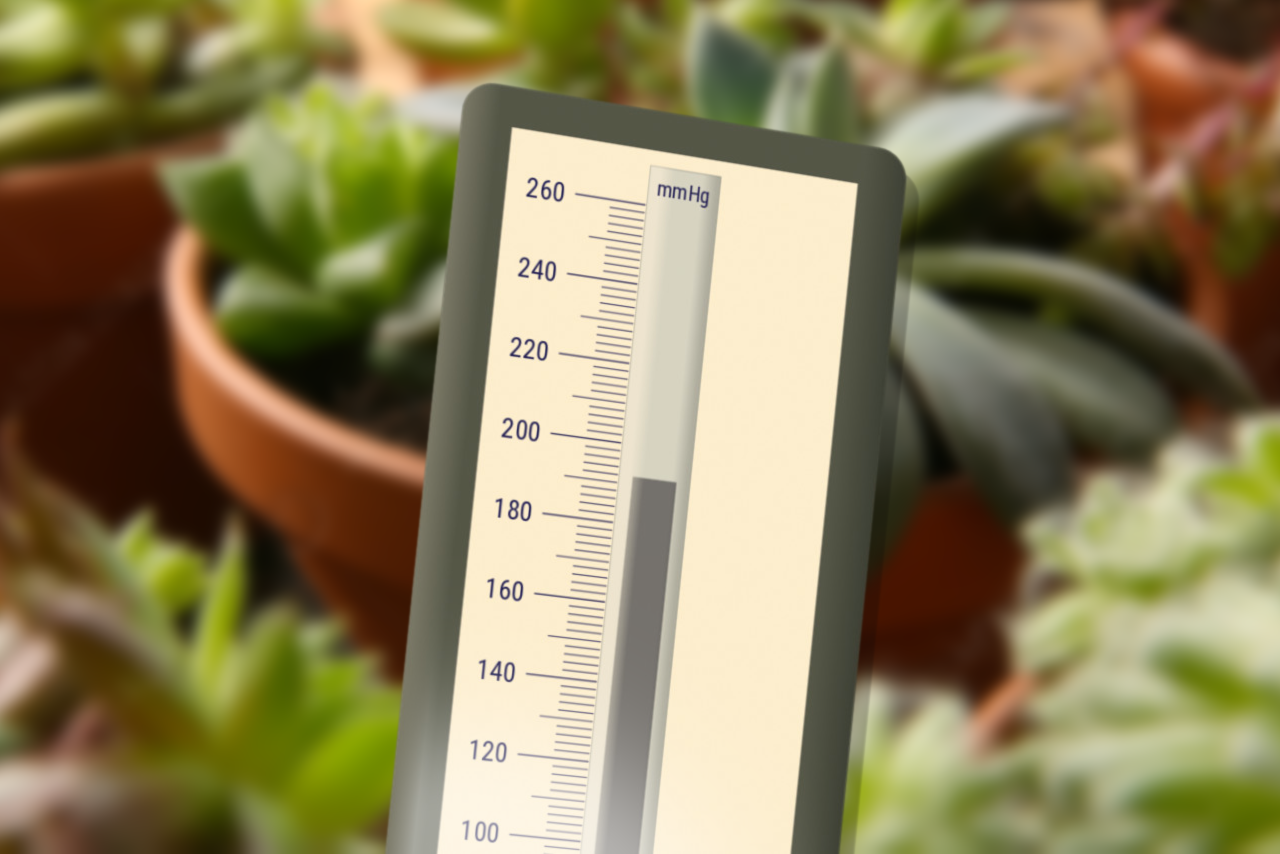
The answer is 192 mmHg
